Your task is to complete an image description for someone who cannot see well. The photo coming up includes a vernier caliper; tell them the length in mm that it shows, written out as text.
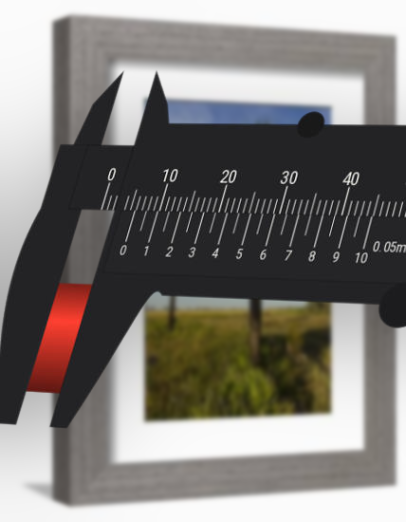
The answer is 5.8 mm
